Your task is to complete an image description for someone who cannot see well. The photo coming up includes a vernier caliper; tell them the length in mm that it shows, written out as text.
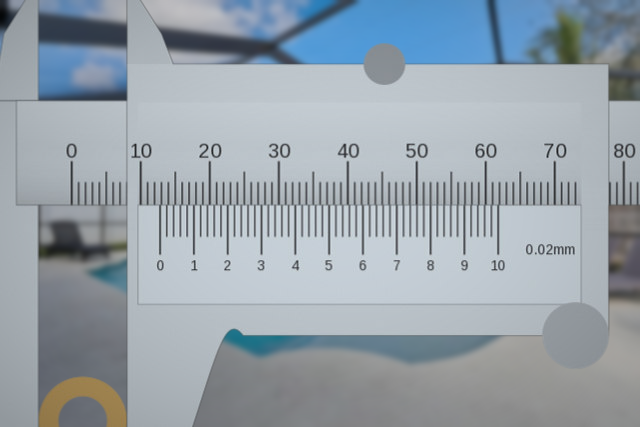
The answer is 12.8 mm
